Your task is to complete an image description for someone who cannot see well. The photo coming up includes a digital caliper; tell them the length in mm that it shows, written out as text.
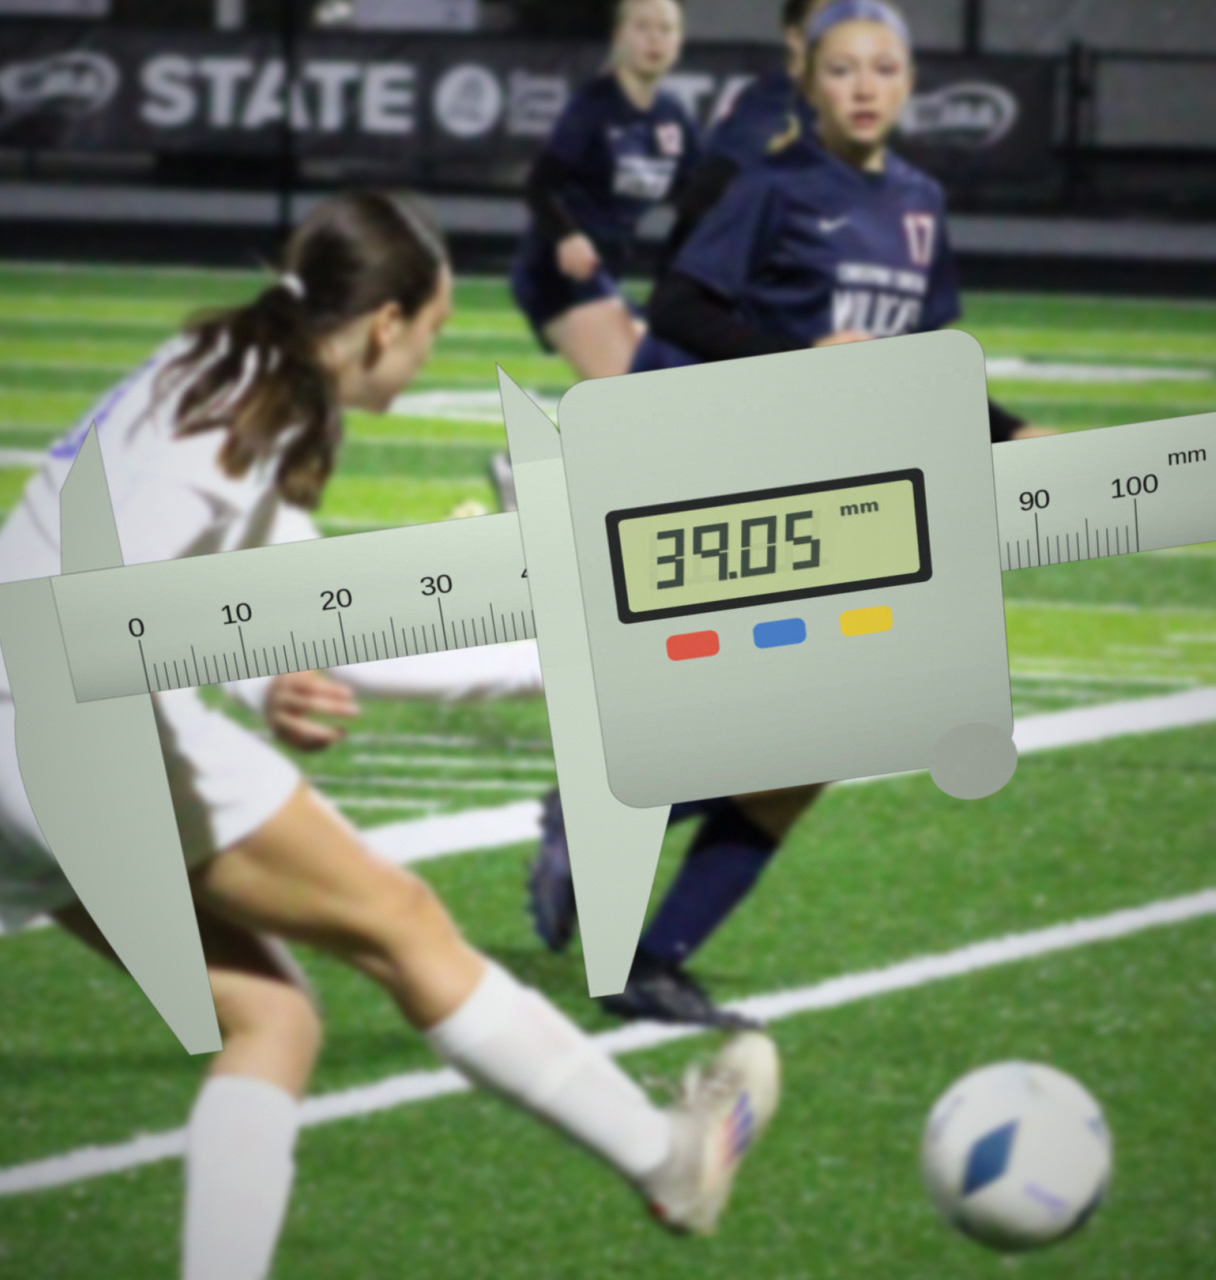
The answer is 39.05 mm
